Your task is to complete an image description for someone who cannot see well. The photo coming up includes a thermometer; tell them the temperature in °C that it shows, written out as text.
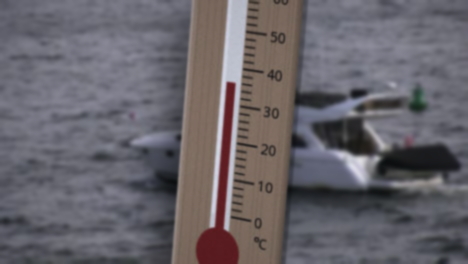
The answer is 36 °C
